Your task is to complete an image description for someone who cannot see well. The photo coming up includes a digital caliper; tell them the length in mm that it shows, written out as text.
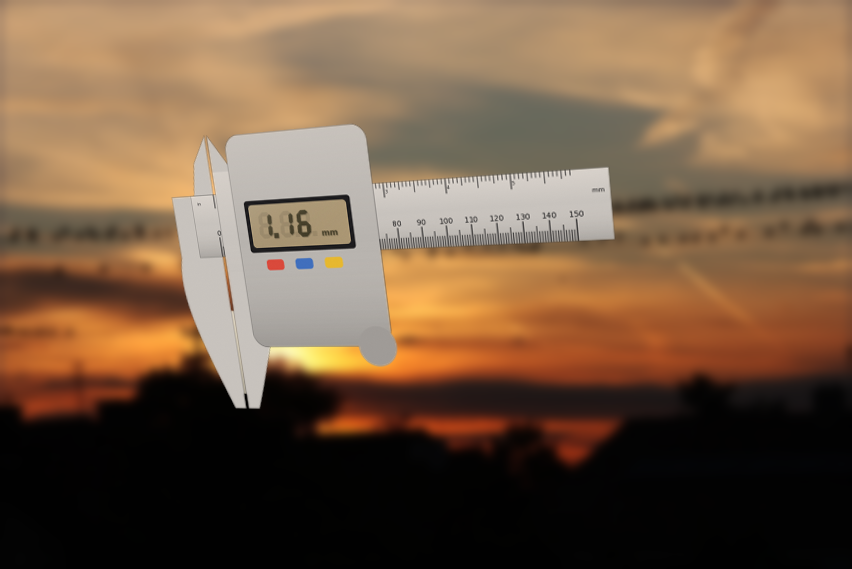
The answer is 1.16 mm
